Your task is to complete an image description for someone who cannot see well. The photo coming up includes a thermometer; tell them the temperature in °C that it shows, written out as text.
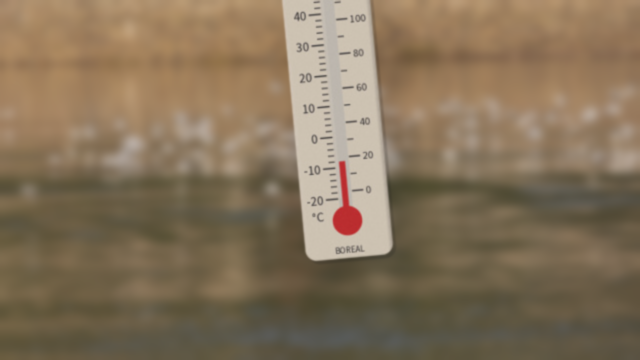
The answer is -8 °C
